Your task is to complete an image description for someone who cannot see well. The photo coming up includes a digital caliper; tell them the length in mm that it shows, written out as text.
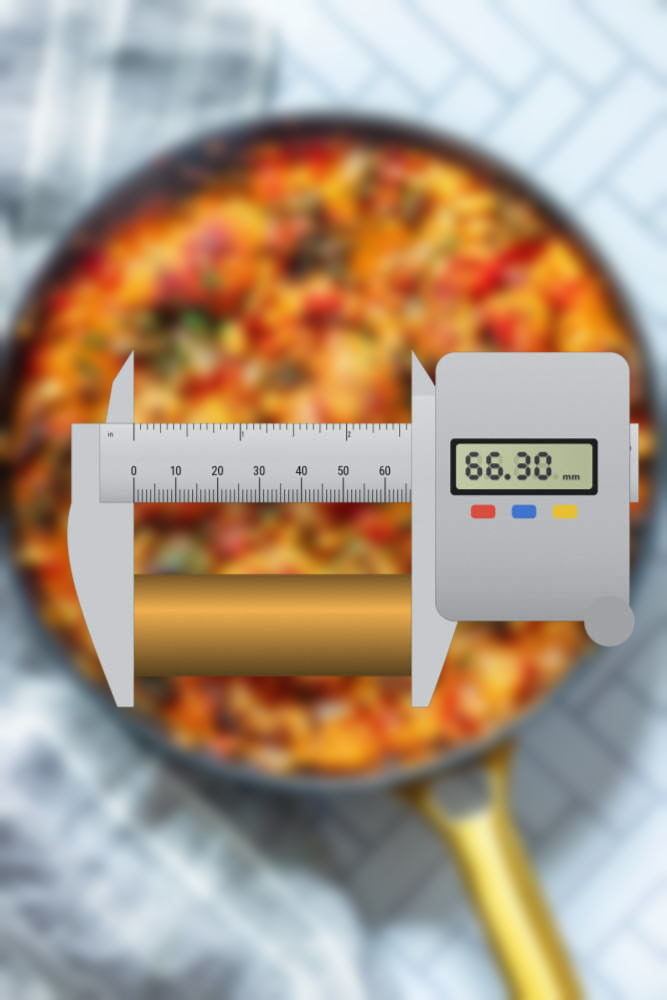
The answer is 66.30 mm
